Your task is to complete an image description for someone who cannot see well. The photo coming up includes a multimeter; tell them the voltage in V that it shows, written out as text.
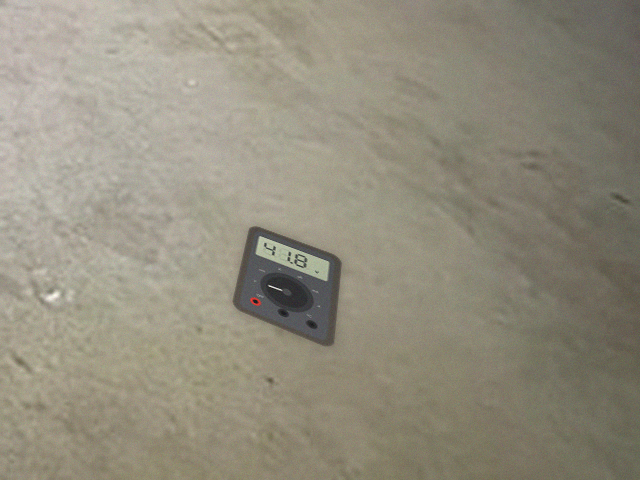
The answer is 41.8 V
